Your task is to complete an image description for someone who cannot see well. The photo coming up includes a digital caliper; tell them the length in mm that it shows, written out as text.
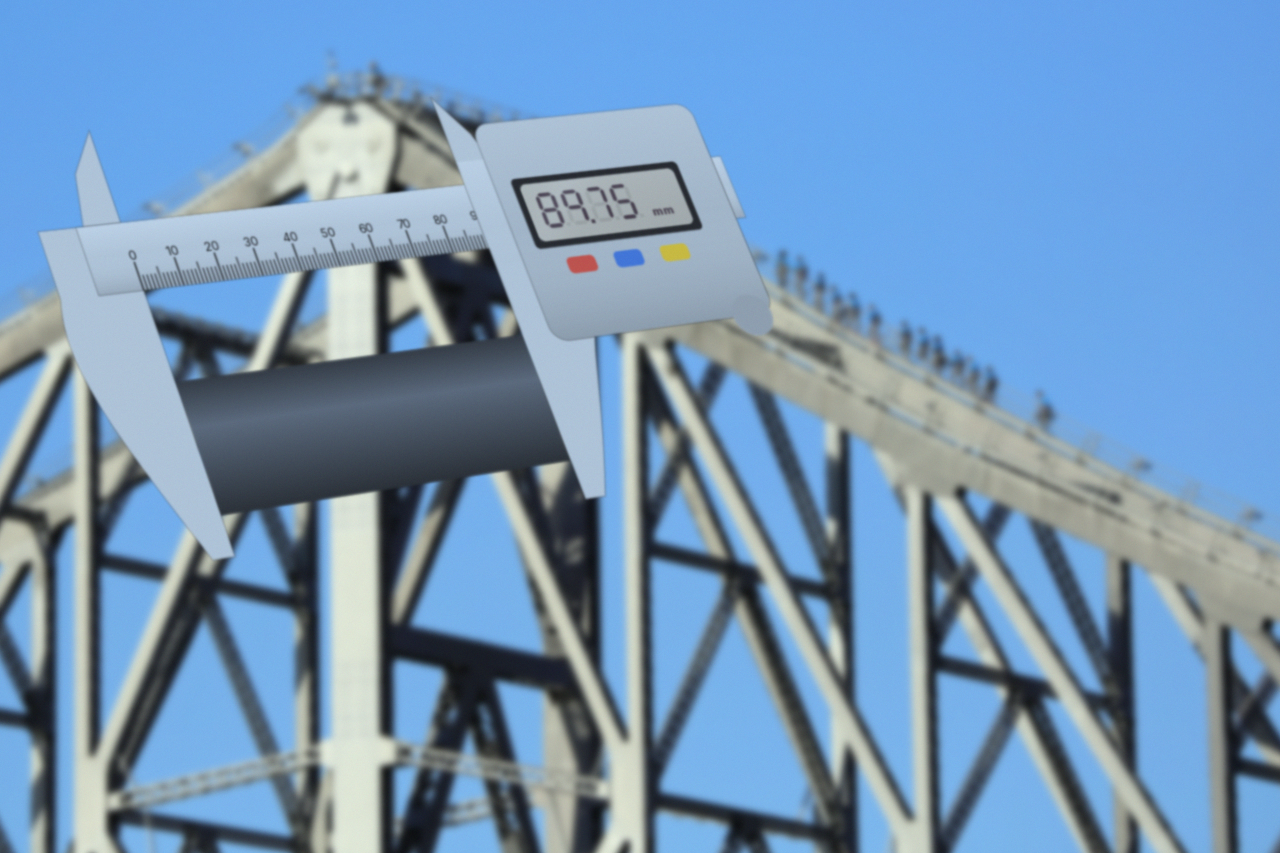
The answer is 89.75 mm
